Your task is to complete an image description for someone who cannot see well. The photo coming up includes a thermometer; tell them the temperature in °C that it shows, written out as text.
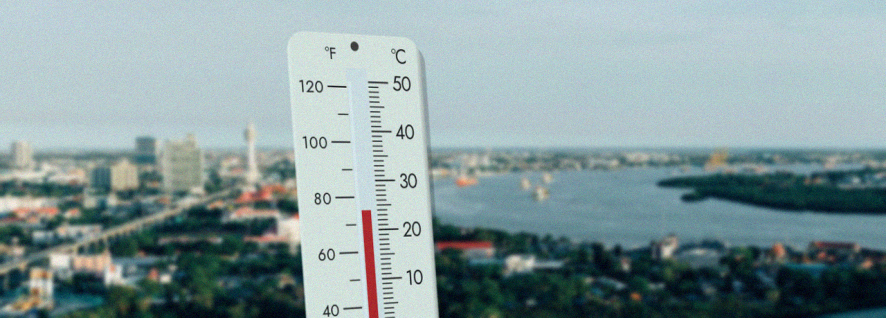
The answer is 24 °C
